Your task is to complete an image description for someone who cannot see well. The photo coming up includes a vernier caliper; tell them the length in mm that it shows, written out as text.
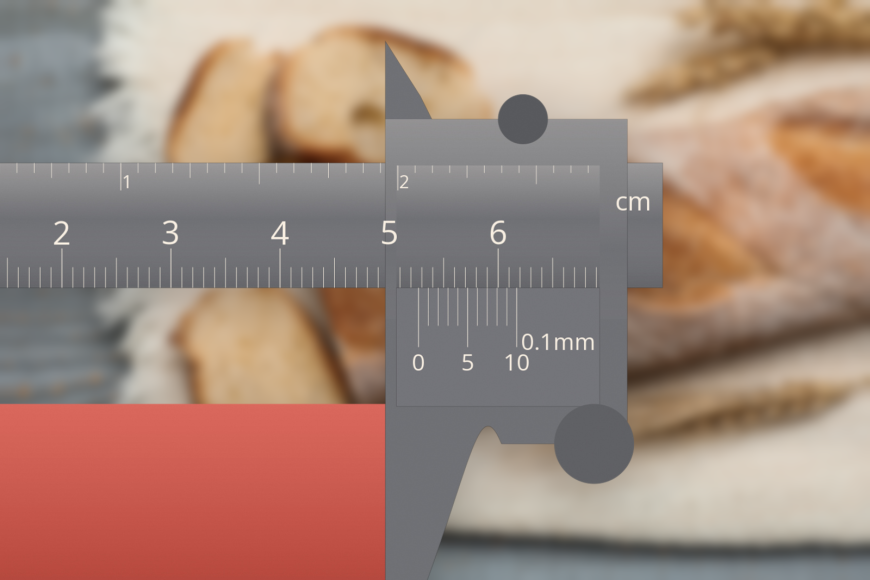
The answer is 52.7 mm
